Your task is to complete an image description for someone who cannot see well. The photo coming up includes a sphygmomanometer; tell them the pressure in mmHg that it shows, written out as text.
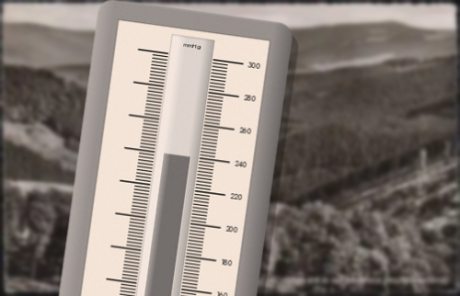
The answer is 240 mmHg
